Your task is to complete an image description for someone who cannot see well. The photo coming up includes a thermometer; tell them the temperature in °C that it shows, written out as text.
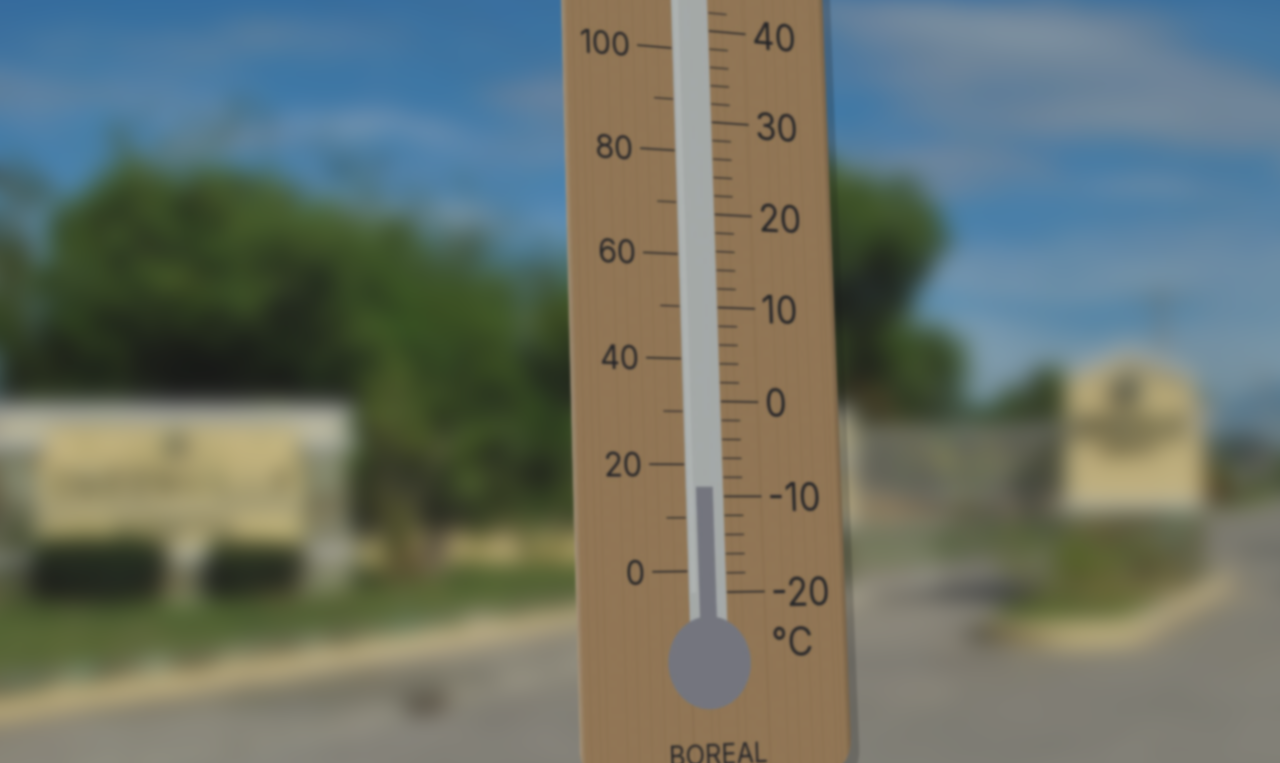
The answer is -9 °C
